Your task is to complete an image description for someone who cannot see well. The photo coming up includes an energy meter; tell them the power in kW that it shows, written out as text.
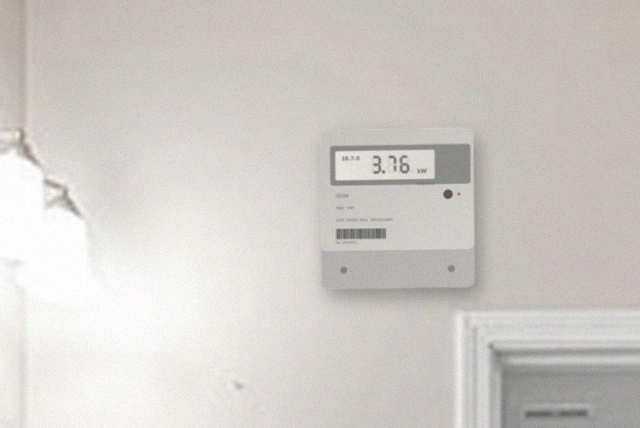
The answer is 3.76 kW
